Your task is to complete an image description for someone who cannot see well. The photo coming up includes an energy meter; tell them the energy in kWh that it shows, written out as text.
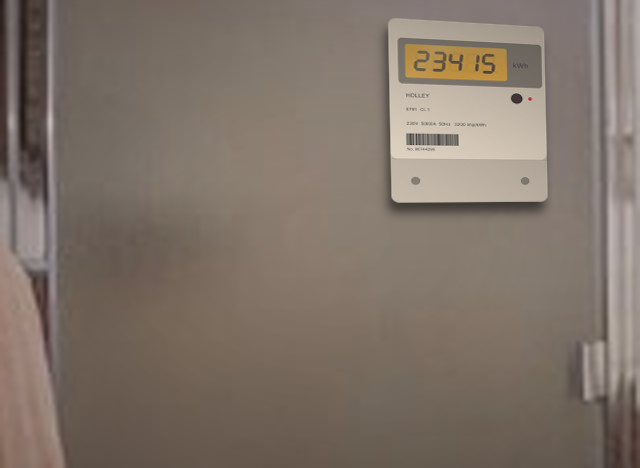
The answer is 23415 kWh
